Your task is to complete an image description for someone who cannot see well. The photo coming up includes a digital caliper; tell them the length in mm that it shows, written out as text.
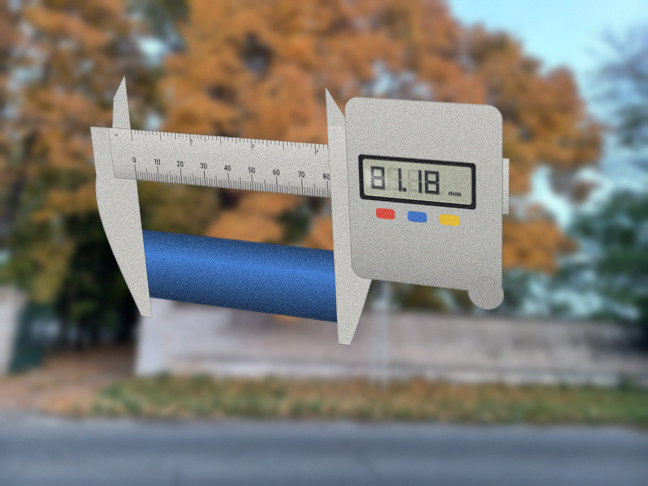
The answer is 81.18 mm
